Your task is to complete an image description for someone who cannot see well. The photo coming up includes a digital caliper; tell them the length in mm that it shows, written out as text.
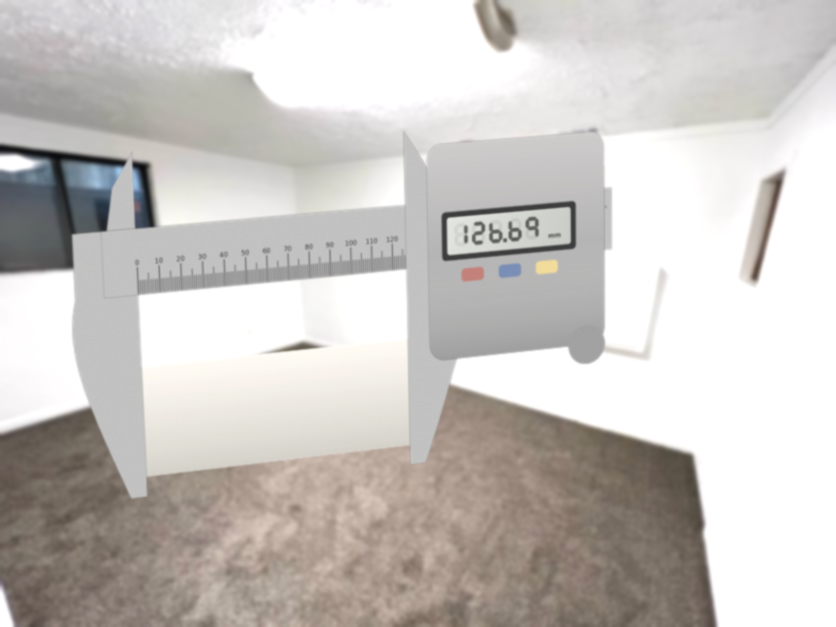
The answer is 126.69 mm
